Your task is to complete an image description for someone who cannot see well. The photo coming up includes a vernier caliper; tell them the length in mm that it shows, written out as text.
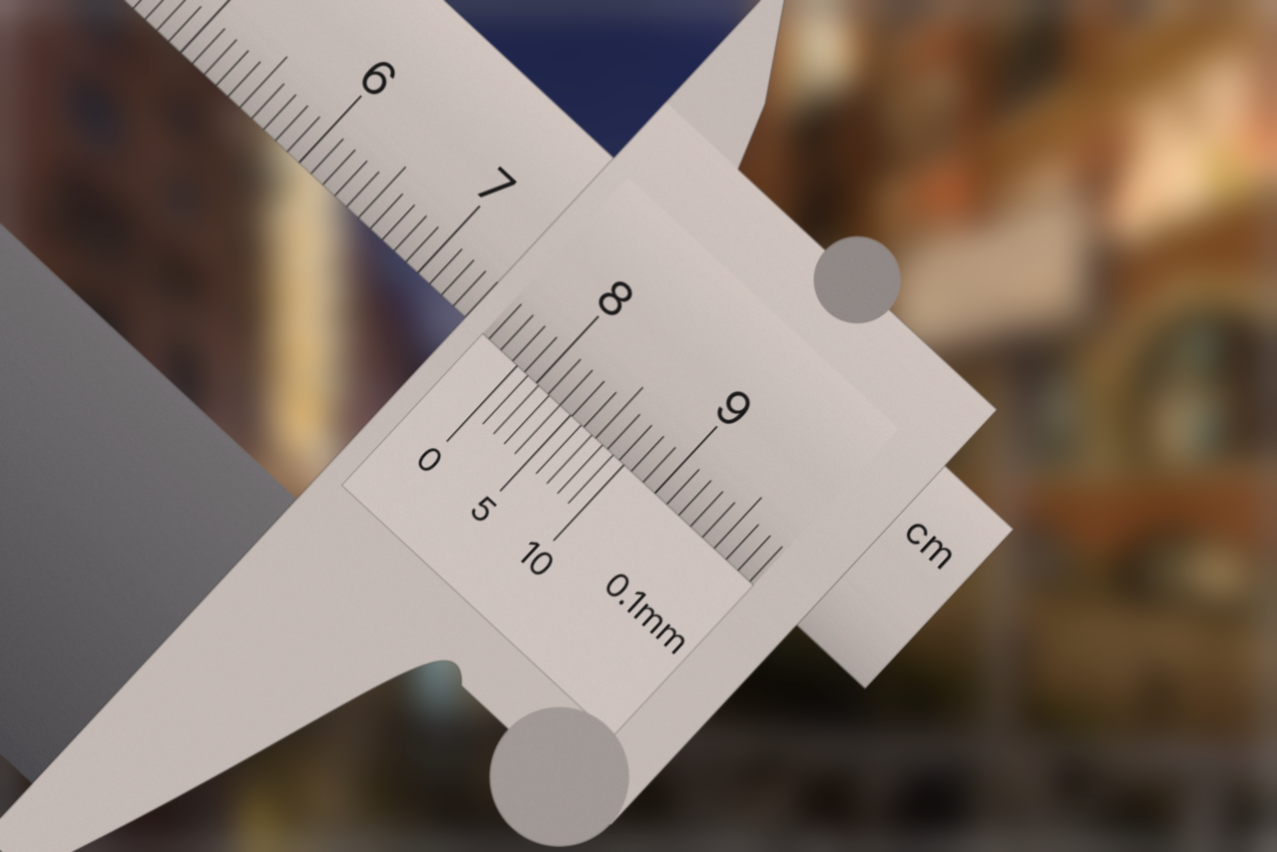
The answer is 78.4 mm
